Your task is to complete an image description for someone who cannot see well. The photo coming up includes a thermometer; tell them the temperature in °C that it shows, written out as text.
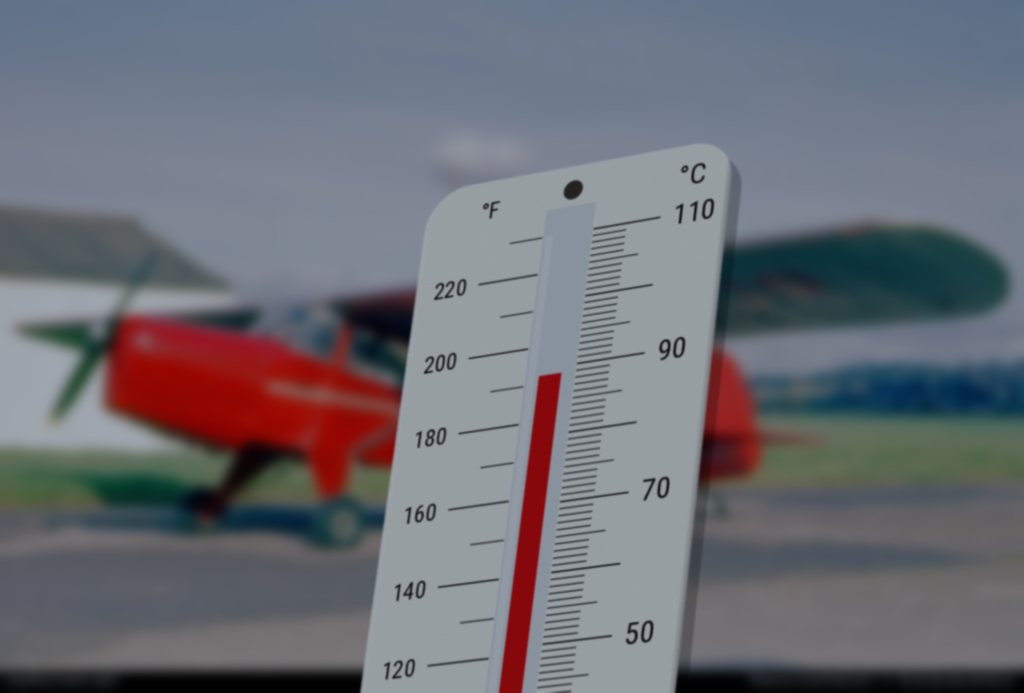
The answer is 89 °C
